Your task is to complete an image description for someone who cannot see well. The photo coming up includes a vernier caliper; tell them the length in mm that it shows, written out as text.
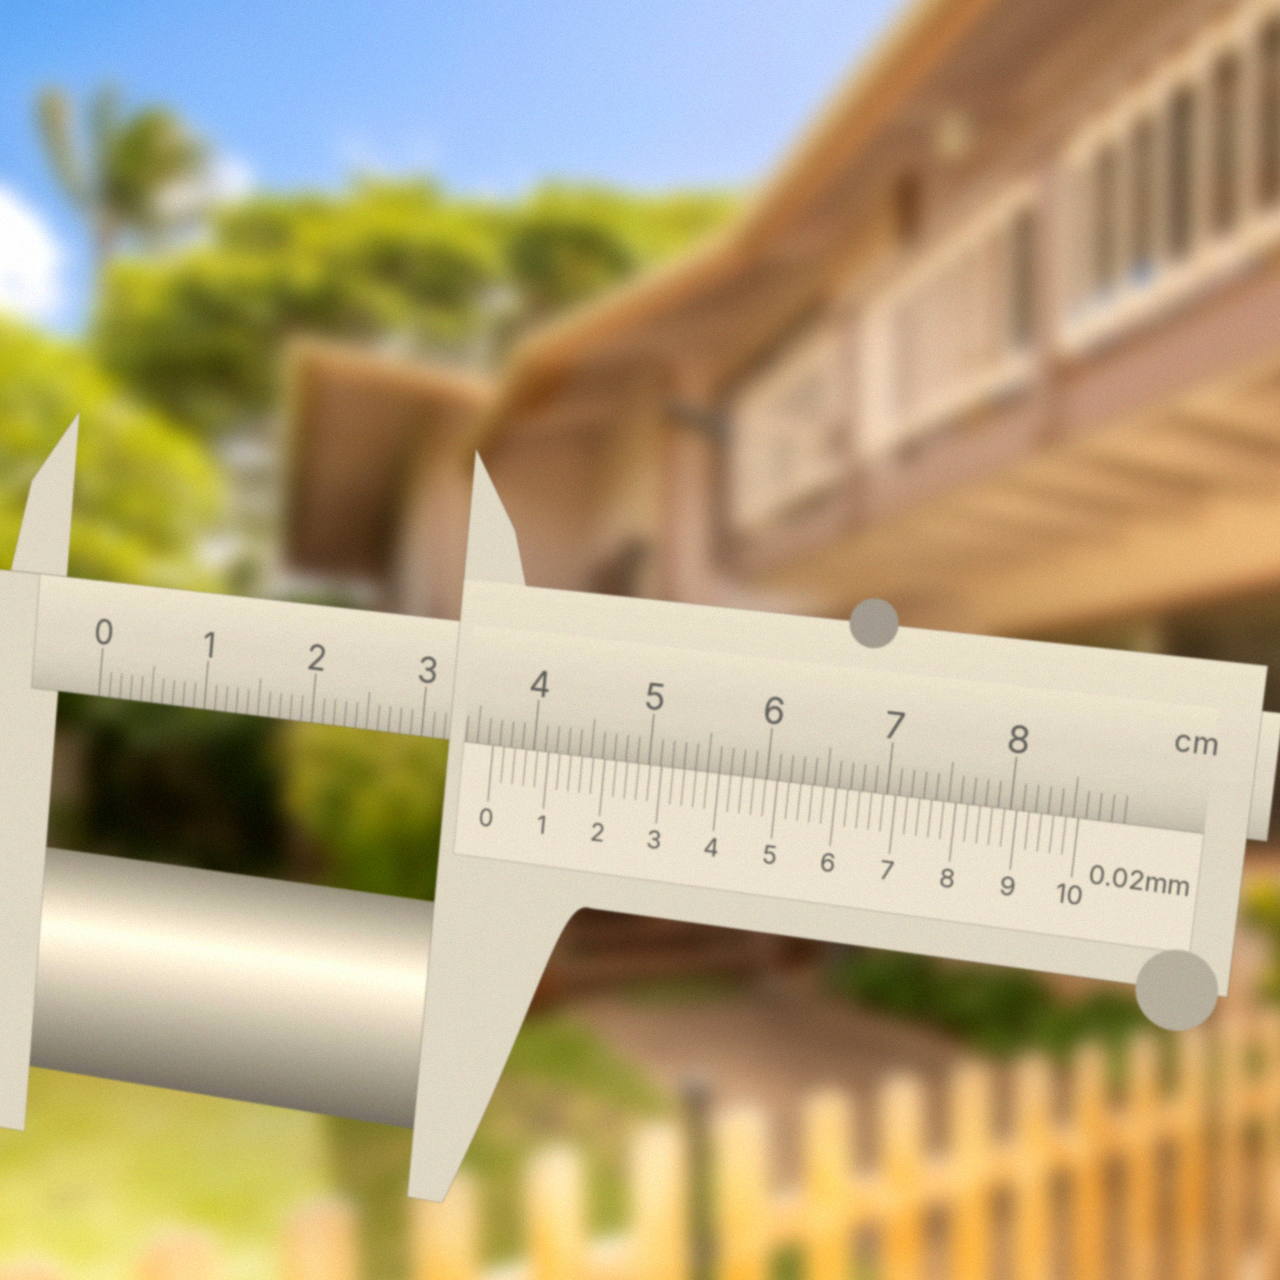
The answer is 36.4 mm
